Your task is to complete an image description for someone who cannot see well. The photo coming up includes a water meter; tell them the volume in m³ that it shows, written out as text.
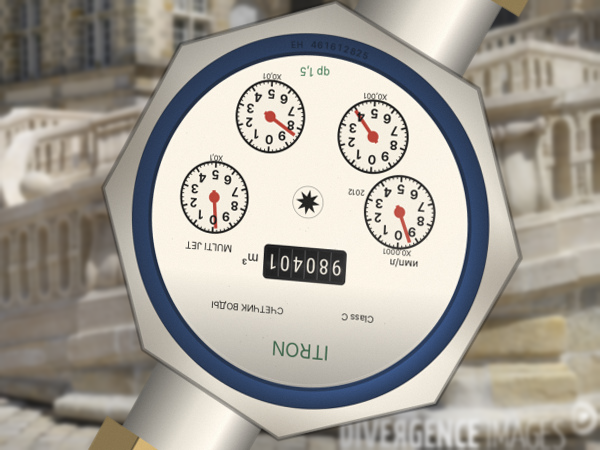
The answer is 980400.9839 m³
